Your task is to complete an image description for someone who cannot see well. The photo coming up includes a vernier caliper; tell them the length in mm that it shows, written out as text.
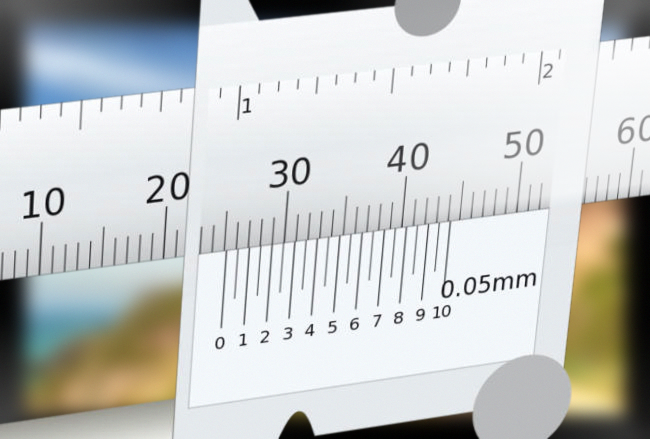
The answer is 25.2 mm
